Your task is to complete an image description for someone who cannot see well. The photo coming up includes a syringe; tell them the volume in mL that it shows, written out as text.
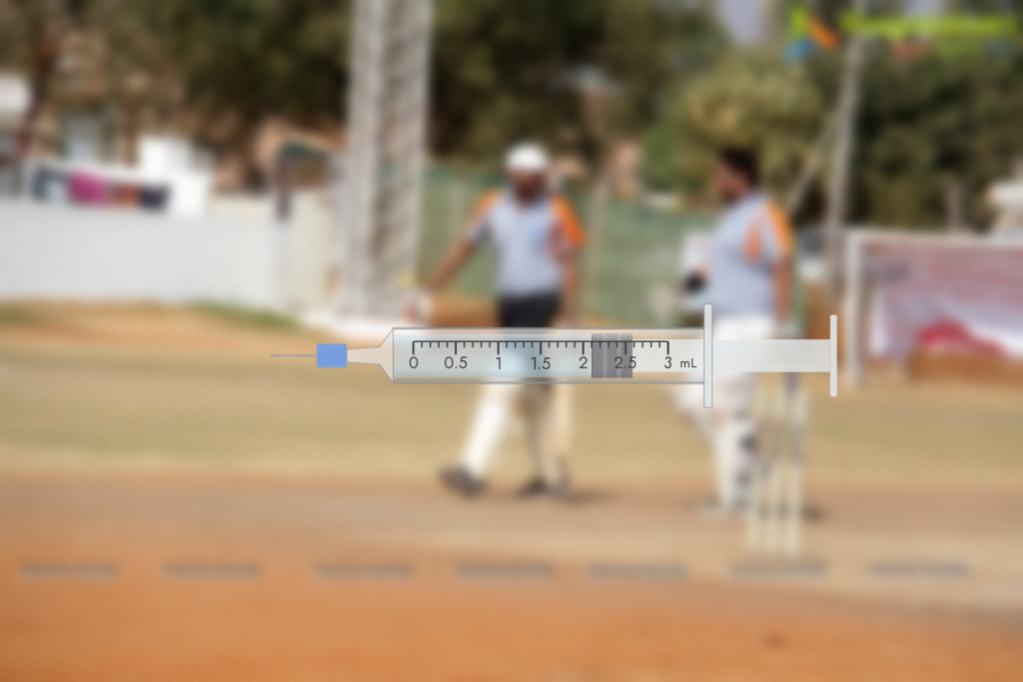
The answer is 2.1 mL
